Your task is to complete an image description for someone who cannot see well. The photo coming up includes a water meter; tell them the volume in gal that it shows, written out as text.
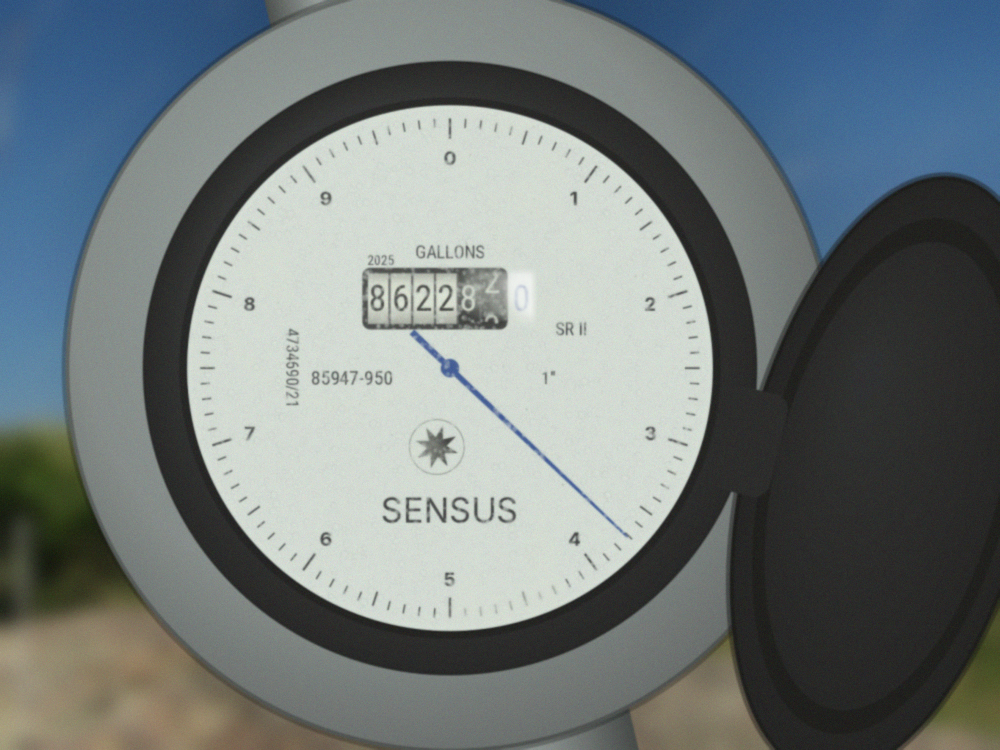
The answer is 8622823.7 gal
